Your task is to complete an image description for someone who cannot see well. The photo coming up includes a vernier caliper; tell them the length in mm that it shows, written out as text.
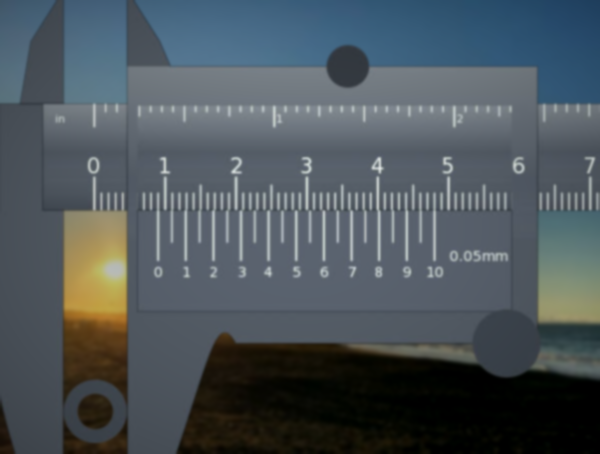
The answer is 9.0 mm
